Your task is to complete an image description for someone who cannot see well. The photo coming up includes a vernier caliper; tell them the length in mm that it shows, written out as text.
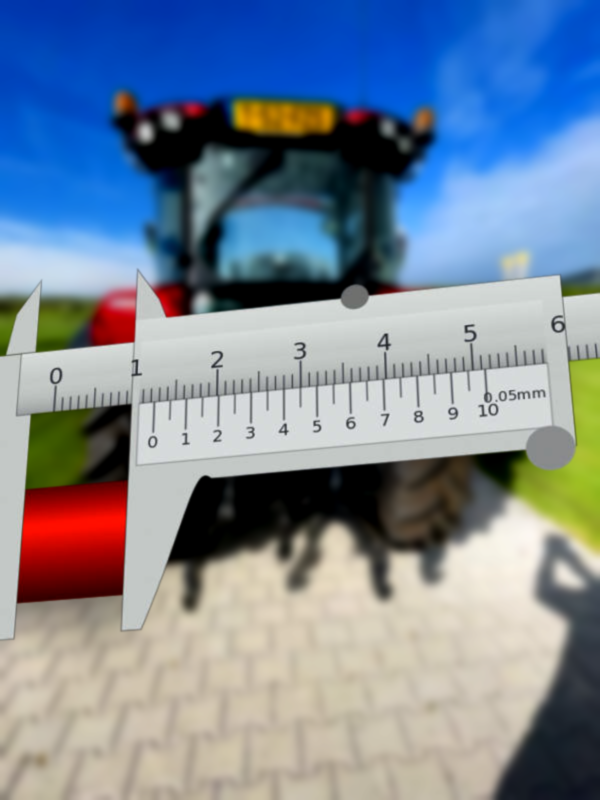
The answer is 12.4 mm
